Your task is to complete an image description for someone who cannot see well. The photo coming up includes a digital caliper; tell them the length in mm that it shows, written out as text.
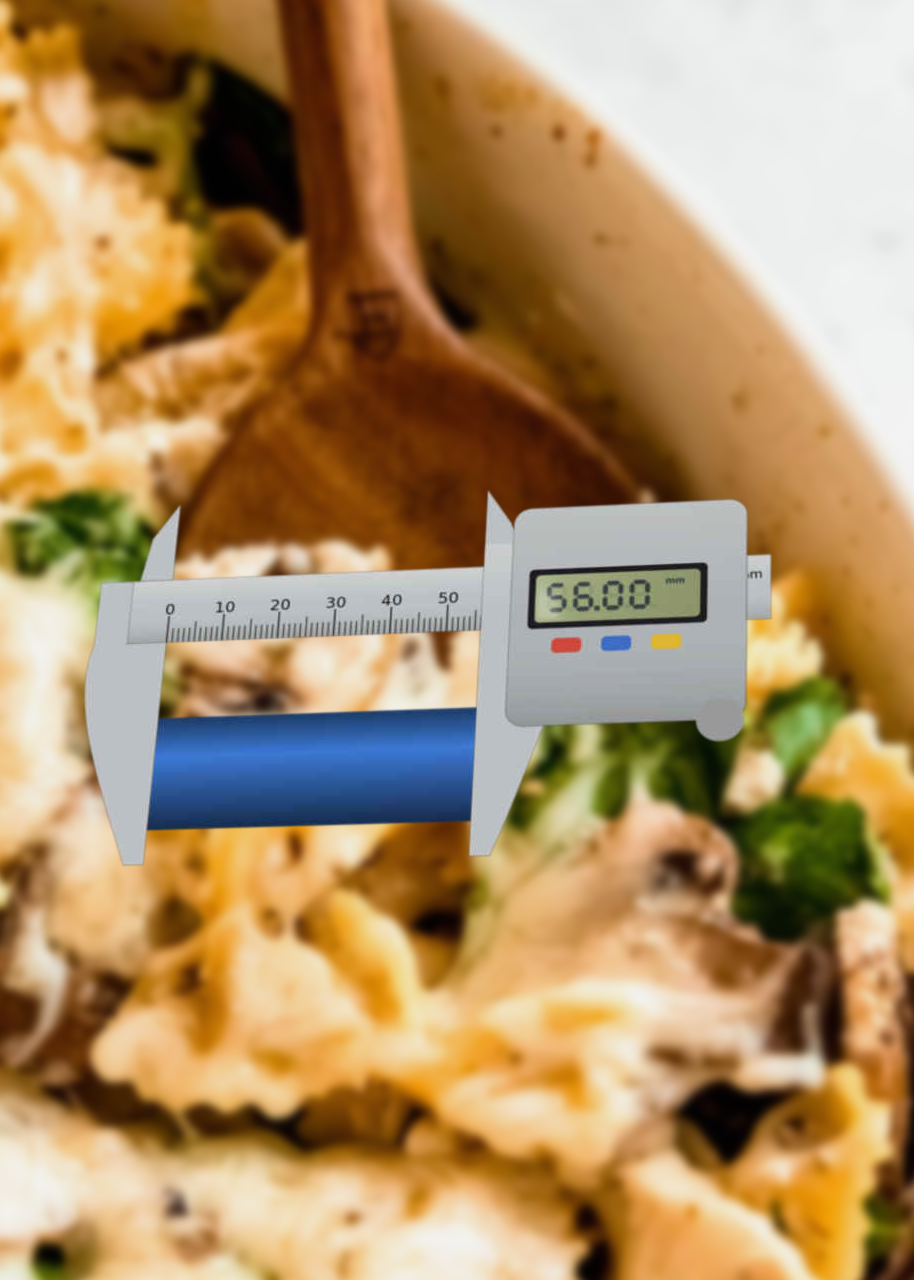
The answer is 56.00 mm
